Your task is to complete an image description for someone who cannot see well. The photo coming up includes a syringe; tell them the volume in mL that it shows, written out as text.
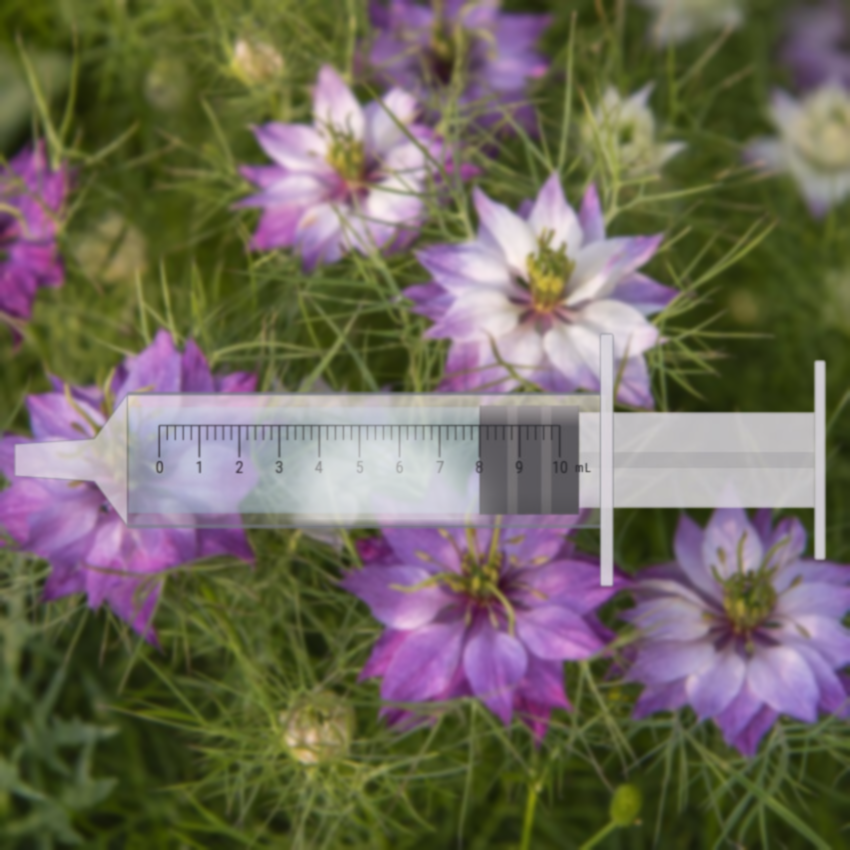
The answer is 8 mL
